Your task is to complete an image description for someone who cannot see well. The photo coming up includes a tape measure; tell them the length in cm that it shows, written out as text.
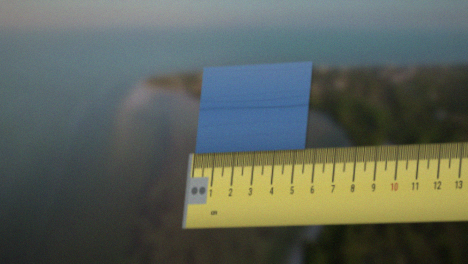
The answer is 5.5 cm
